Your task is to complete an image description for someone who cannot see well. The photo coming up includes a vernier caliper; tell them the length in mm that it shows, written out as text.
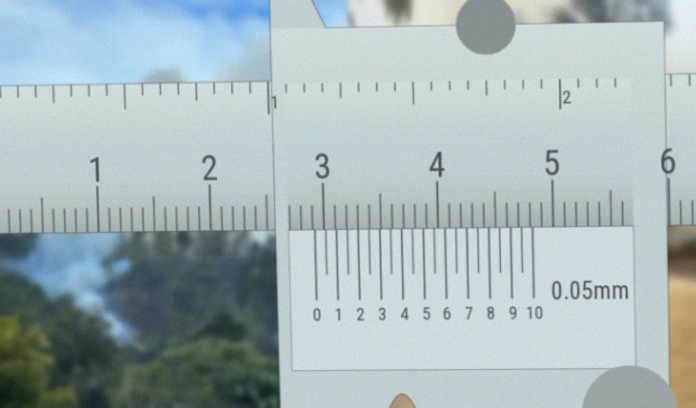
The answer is 29.2 mm
